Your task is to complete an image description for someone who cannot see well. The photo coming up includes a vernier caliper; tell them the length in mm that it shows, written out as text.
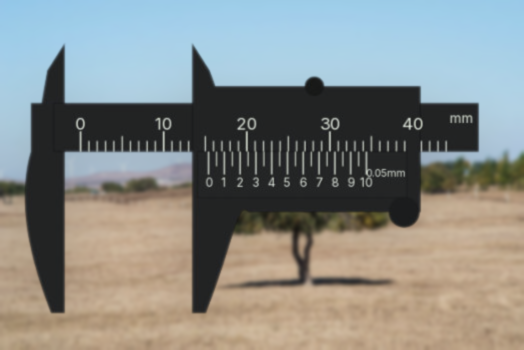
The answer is 15.4 mm
